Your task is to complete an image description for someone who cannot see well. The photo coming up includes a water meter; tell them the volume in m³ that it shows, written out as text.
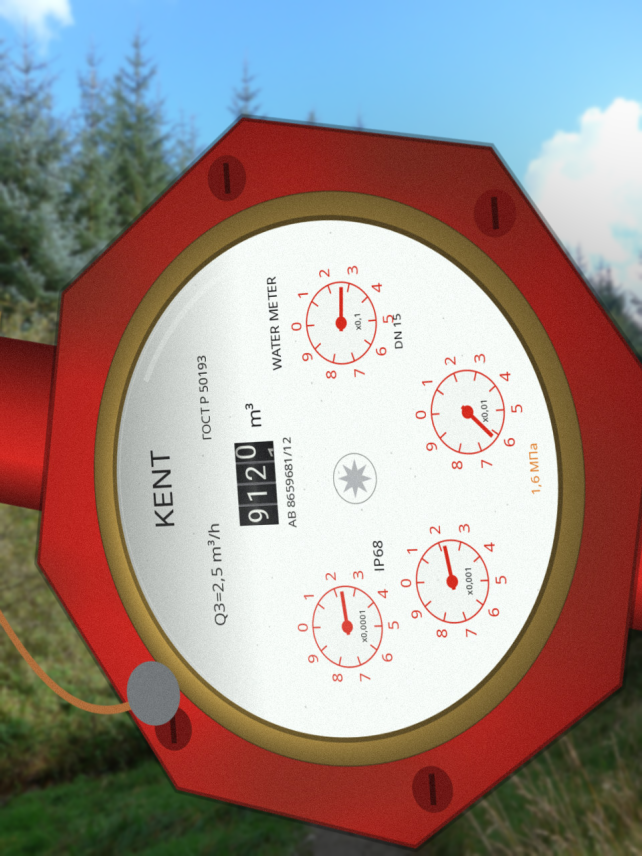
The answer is 9120.2622 m³
